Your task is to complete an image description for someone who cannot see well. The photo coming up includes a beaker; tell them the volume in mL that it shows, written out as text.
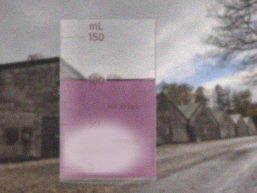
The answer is 100 mL
